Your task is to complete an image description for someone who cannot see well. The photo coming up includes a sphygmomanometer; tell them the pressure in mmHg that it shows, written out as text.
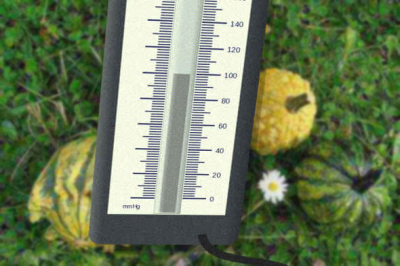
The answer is 100 mmHg
